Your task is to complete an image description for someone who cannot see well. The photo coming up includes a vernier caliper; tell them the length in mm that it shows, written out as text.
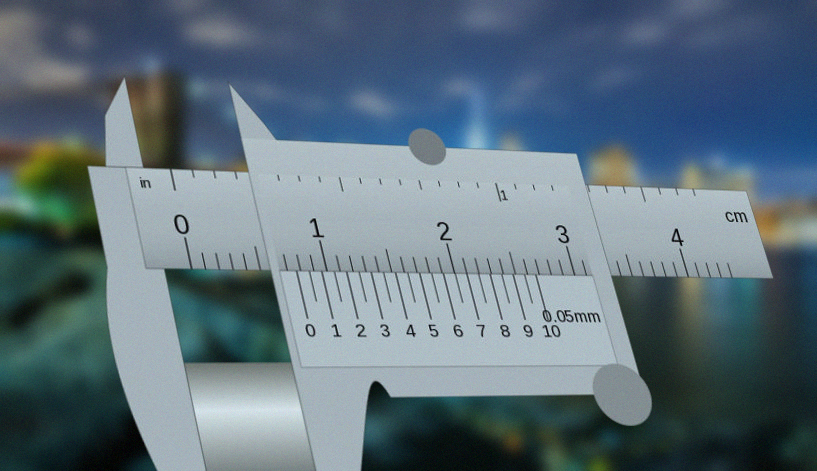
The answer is 7.7 mm
